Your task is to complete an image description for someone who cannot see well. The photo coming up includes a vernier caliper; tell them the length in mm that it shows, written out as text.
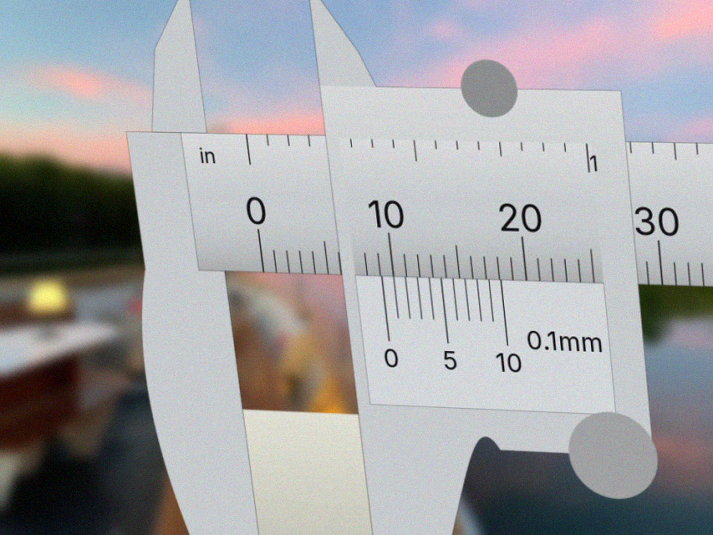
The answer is 9.1 mm
